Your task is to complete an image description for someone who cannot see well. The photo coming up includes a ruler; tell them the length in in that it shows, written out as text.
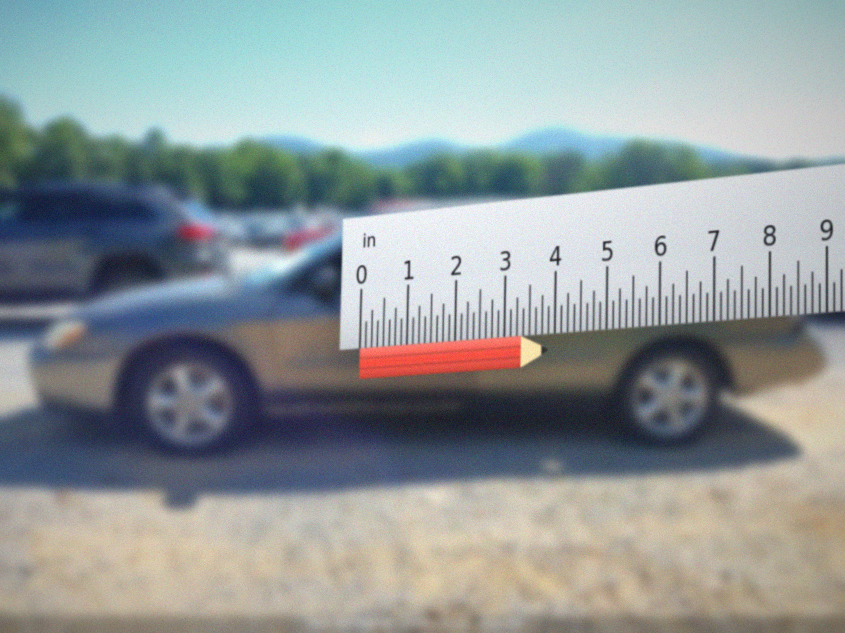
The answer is 3.875 in
